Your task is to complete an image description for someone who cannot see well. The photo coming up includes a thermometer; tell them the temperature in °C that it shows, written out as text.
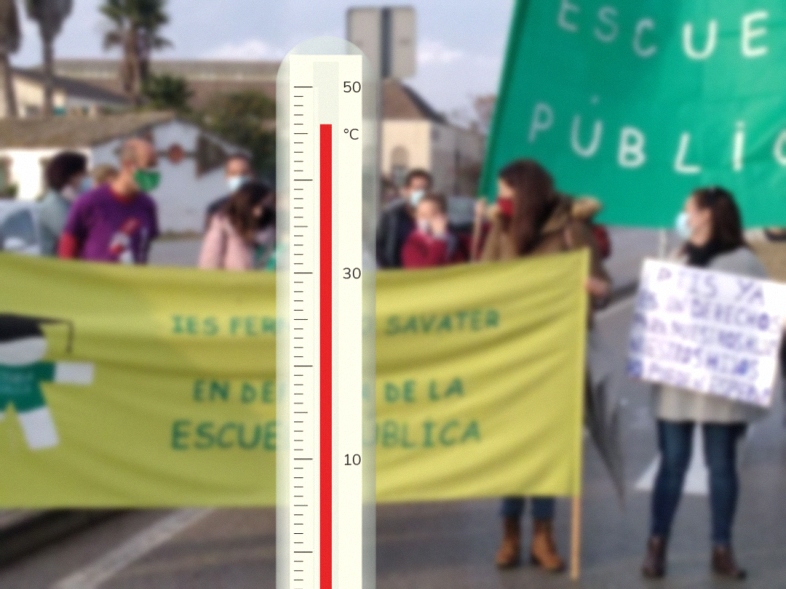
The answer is 46 °C
